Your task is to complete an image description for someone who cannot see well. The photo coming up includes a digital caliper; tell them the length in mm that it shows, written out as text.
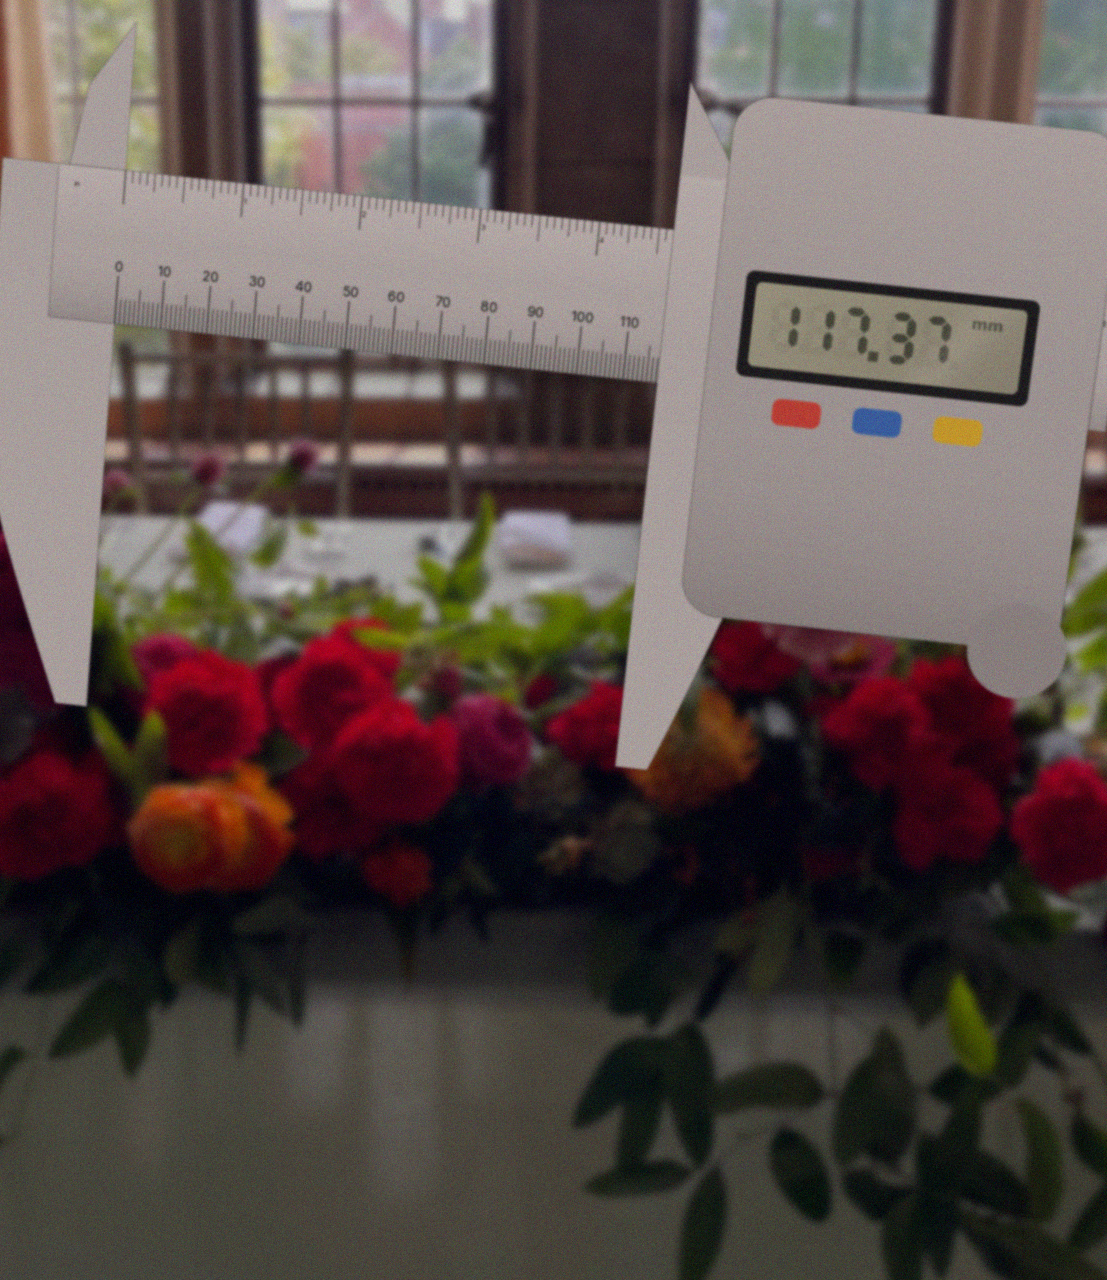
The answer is 117.37 mm
